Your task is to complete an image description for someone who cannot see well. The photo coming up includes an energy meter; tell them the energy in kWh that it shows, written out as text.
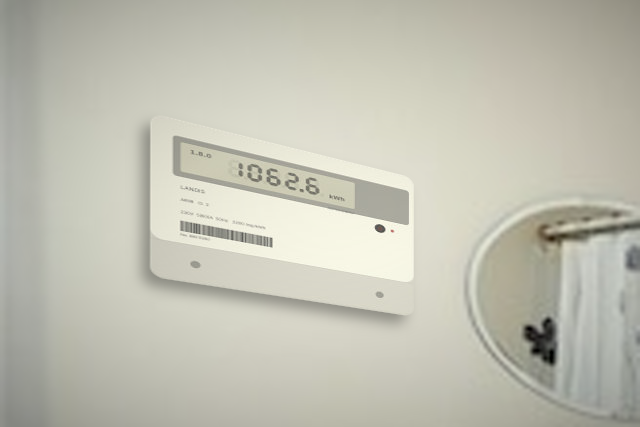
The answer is 1062.6 kWh
